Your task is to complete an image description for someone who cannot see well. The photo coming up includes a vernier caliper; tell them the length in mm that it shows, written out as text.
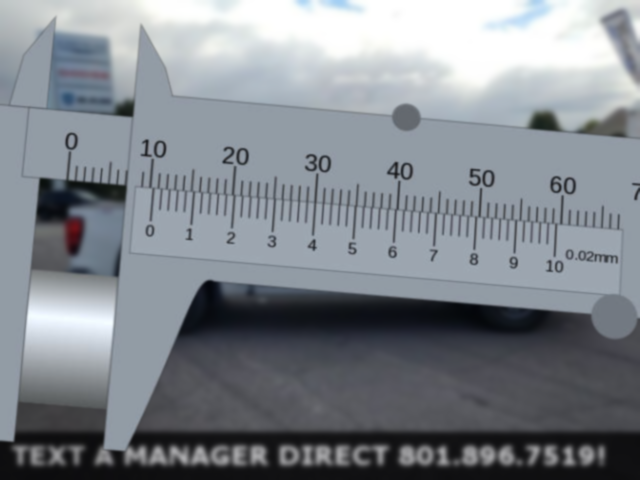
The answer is 10.4 mm
